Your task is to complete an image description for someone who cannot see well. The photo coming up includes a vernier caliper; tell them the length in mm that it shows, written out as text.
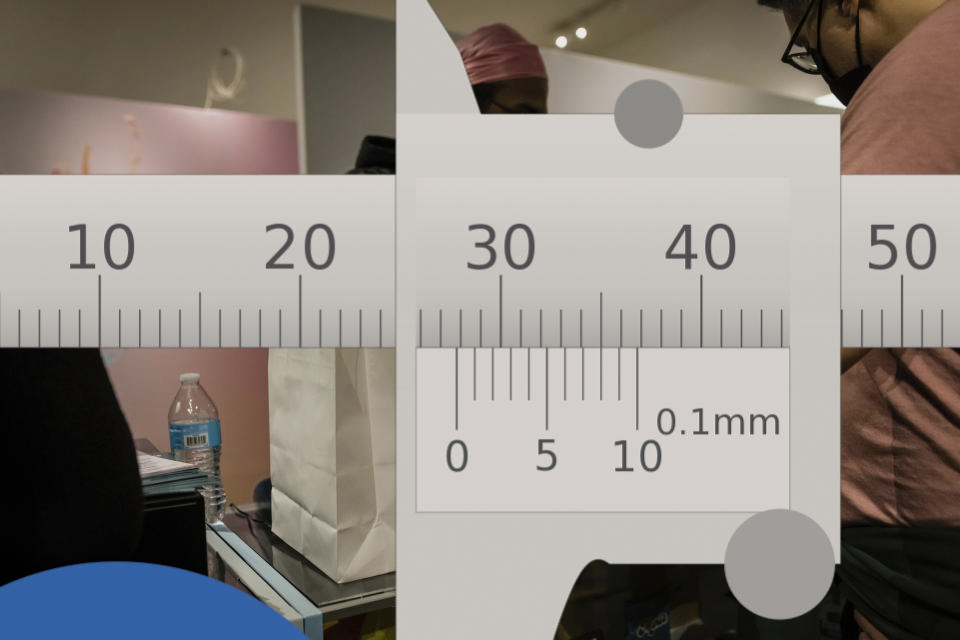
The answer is 27.8 mm
